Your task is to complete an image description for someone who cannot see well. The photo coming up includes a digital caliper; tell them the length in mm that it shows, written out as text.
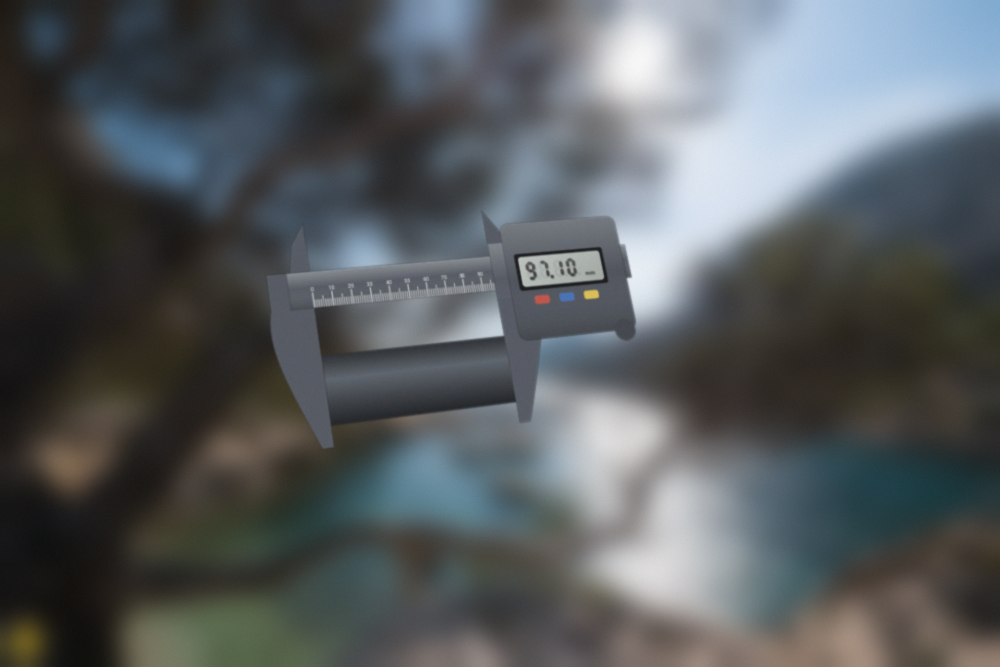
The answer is 97.10 mm
